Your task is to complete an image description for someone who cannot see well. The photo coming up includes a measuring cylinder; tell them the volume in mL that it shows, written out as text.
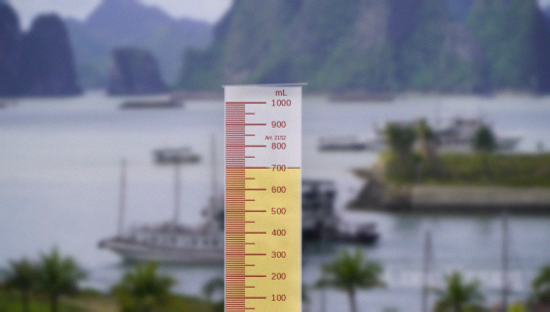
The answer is 700 mL
